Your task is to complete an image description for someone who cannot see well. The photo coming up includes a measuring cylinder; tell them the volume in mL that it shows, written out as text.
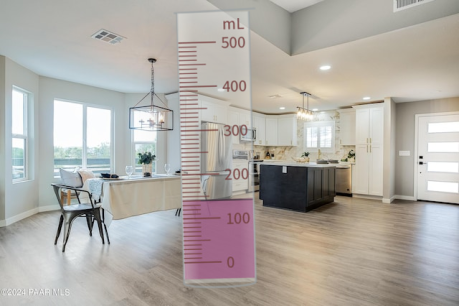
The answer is 140 mL
